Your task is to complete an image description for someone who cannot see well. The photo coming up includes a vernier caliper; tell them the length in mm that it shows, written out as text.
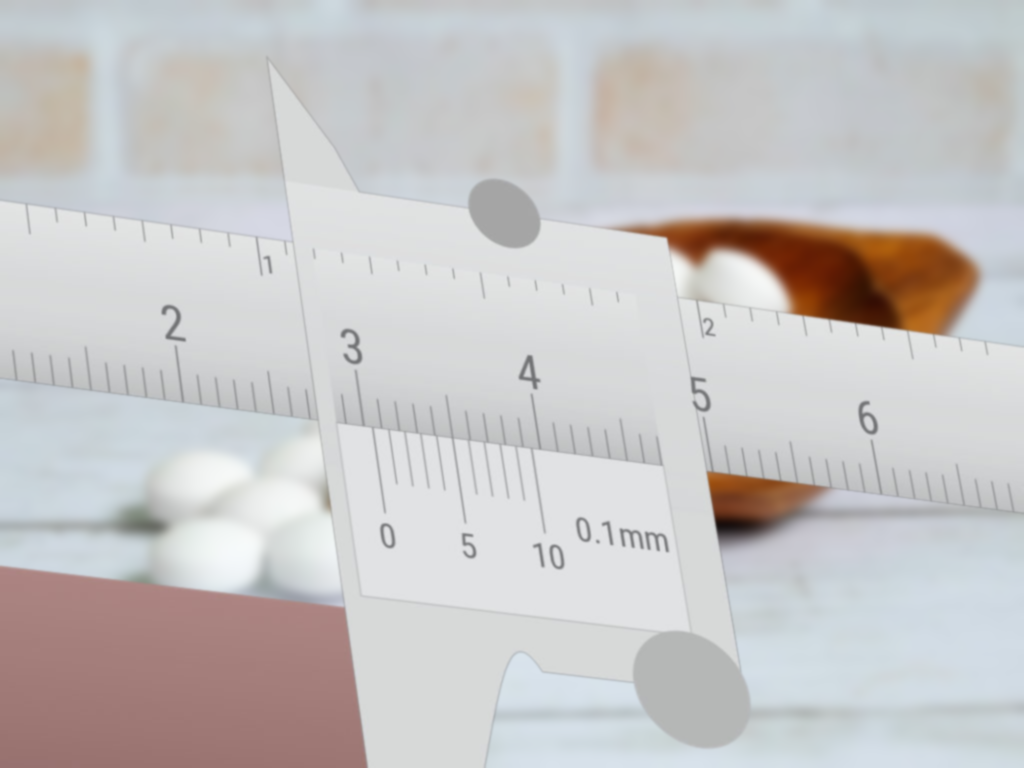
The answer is 30.5 mm
